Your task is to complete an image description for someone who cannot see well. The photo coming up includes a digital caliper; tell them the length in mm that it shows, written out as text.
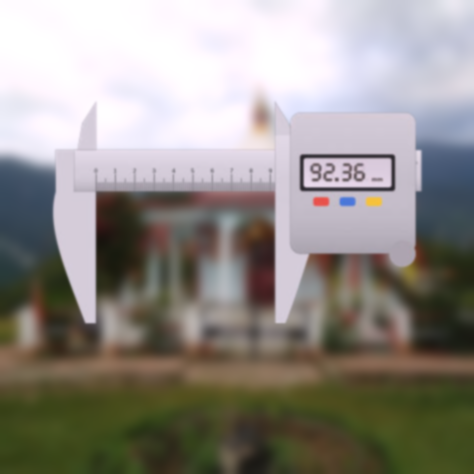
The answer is 92.36 mm
